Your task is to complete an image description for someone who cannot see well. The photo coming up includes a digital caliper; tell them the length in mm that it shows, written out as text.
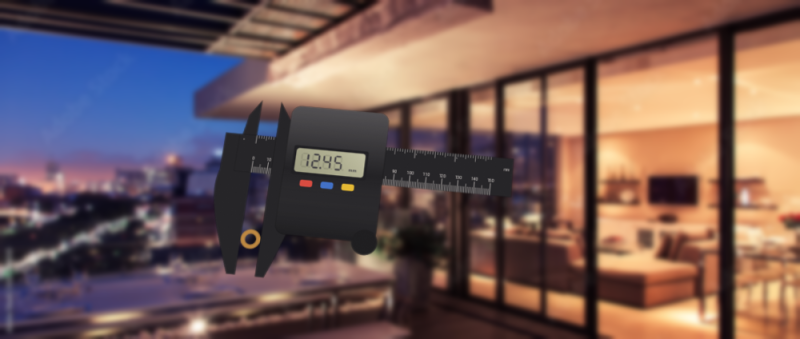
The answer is 12.45 mm
